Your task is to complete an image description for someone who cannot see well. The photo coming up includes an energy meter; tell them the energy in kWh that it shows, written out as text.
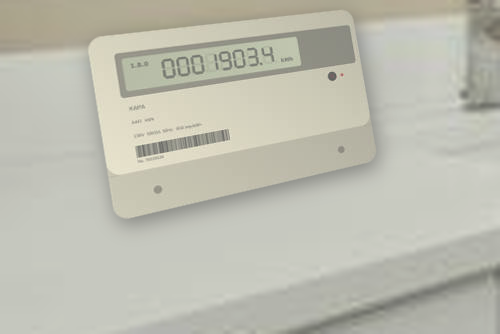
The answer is 1903.4 kWh
